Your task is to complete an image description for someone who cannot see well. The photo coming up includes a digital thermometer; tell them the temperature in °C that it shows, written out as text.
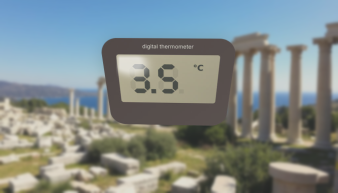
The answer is 3.5 °C
